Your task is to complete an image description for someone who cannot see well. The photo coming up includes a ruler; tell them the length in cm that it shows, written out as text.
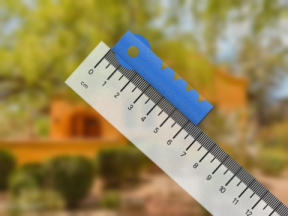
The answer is 6.5 cm
